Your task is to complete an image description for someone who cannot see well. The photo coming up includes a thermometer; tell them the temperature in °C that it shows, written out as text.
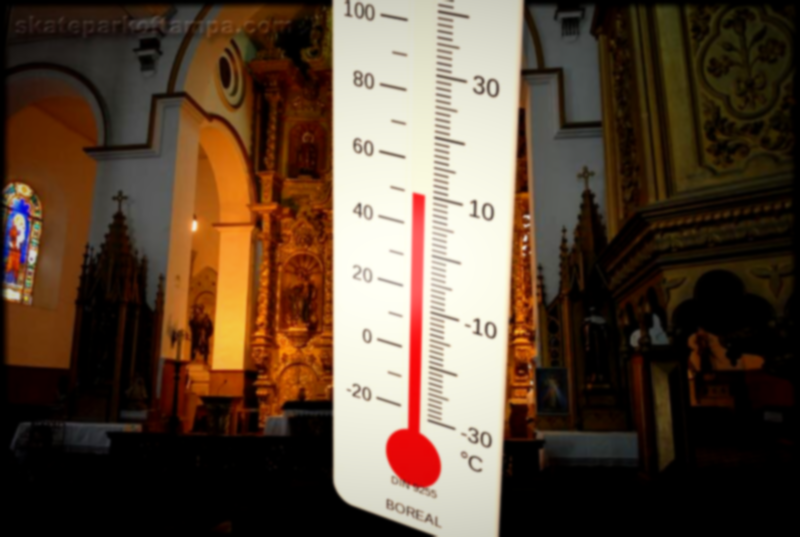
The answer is 10 °C
